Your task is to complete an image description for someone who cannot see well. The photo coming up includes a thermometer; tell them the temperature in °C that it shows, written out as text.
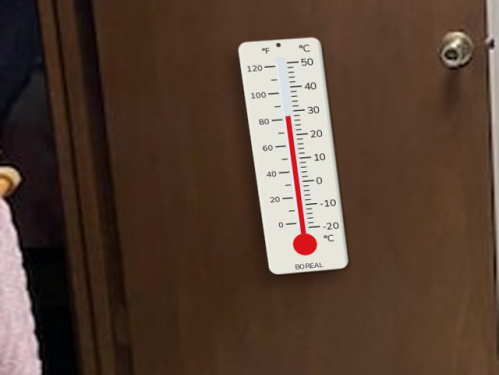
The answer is 28 °C
